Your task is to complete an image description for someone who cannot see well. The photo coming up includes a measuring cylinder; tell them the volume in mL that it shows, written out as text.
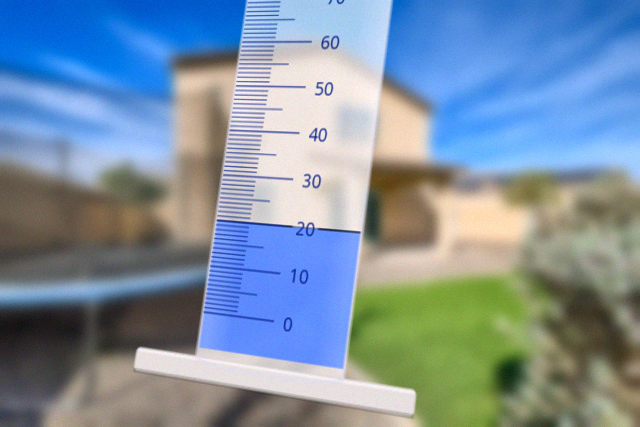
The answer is 20 mL
